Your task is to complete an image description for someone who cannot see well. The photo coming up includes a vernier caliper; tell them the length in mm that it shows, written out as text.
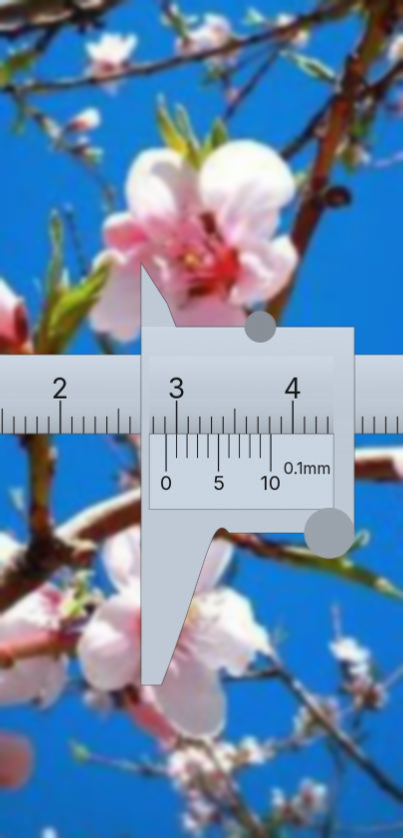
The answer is 29.1 mm
